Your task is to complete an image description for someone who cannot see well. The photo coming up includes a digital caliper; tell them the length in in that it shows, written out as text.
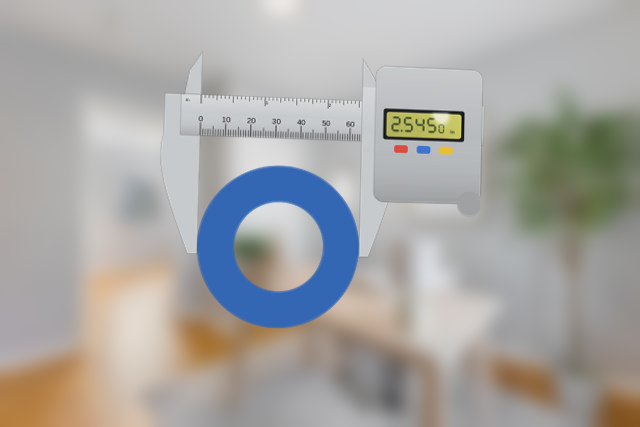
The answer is 2.5450 in
